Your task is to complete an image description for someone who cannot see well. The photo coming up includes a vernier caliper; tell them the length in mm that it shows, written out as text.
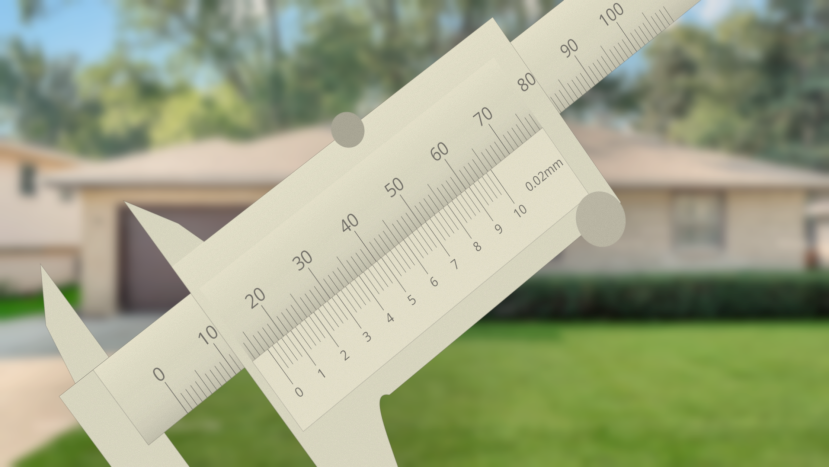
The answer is 16.6 mm
